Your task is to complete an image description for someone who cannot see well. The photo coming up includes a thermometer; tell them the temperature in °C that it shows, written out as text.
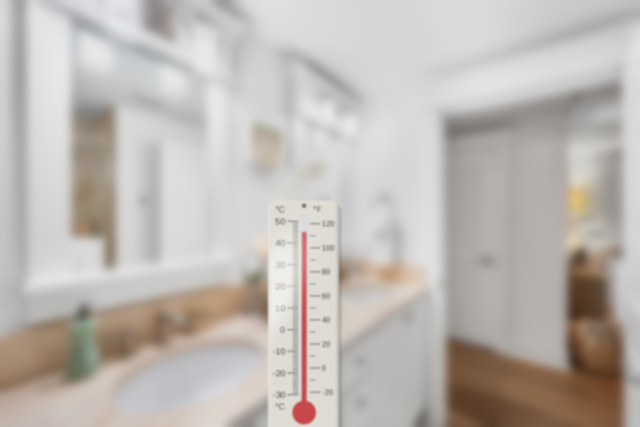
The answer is 45 °C
